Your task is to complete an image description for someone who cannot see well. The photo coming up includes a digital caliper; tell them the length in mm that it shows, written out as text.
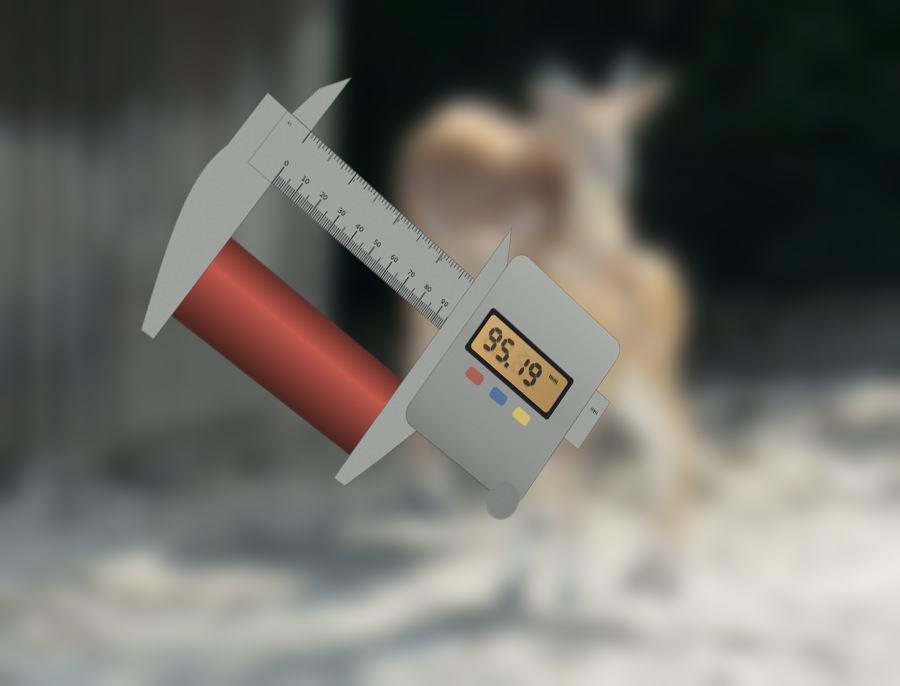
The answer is 95.19 mm
